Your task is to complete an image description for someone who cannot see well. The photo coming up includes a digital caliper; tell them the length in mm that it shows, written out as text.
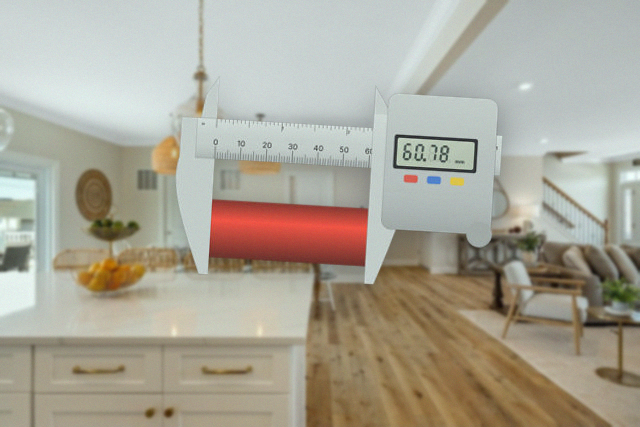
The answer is 60.78 mm
